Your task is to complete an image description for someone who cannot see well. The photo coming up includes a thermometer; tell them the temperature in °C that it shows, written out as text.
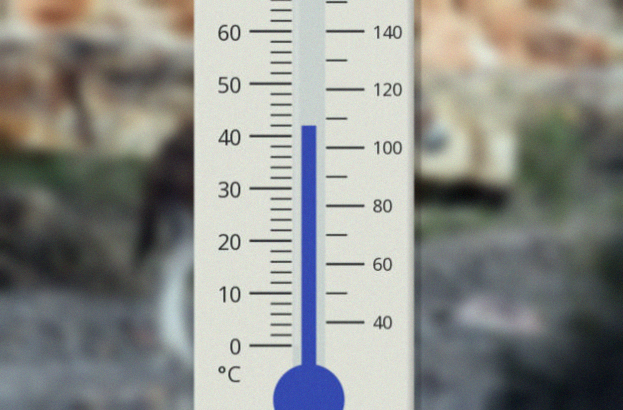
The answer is 42 °C
